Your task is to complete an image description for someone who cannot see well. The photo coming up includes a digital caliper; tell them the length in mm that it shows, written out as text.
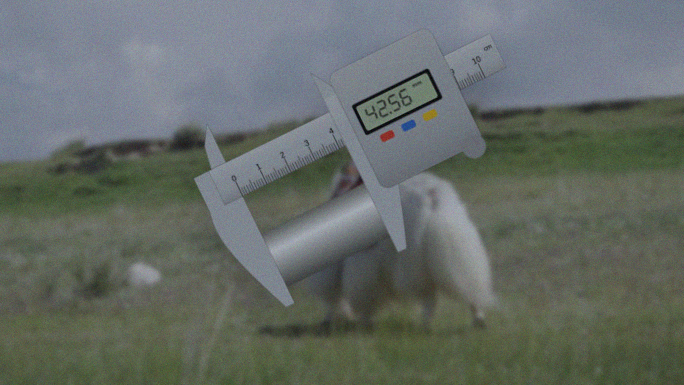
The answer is 42.56 mm
